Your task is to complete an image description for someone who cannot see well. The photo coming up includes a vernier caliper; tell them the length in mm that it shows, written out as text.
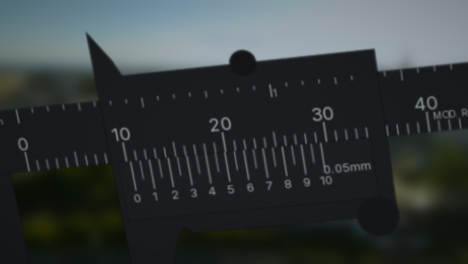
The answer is 10.4 mm
